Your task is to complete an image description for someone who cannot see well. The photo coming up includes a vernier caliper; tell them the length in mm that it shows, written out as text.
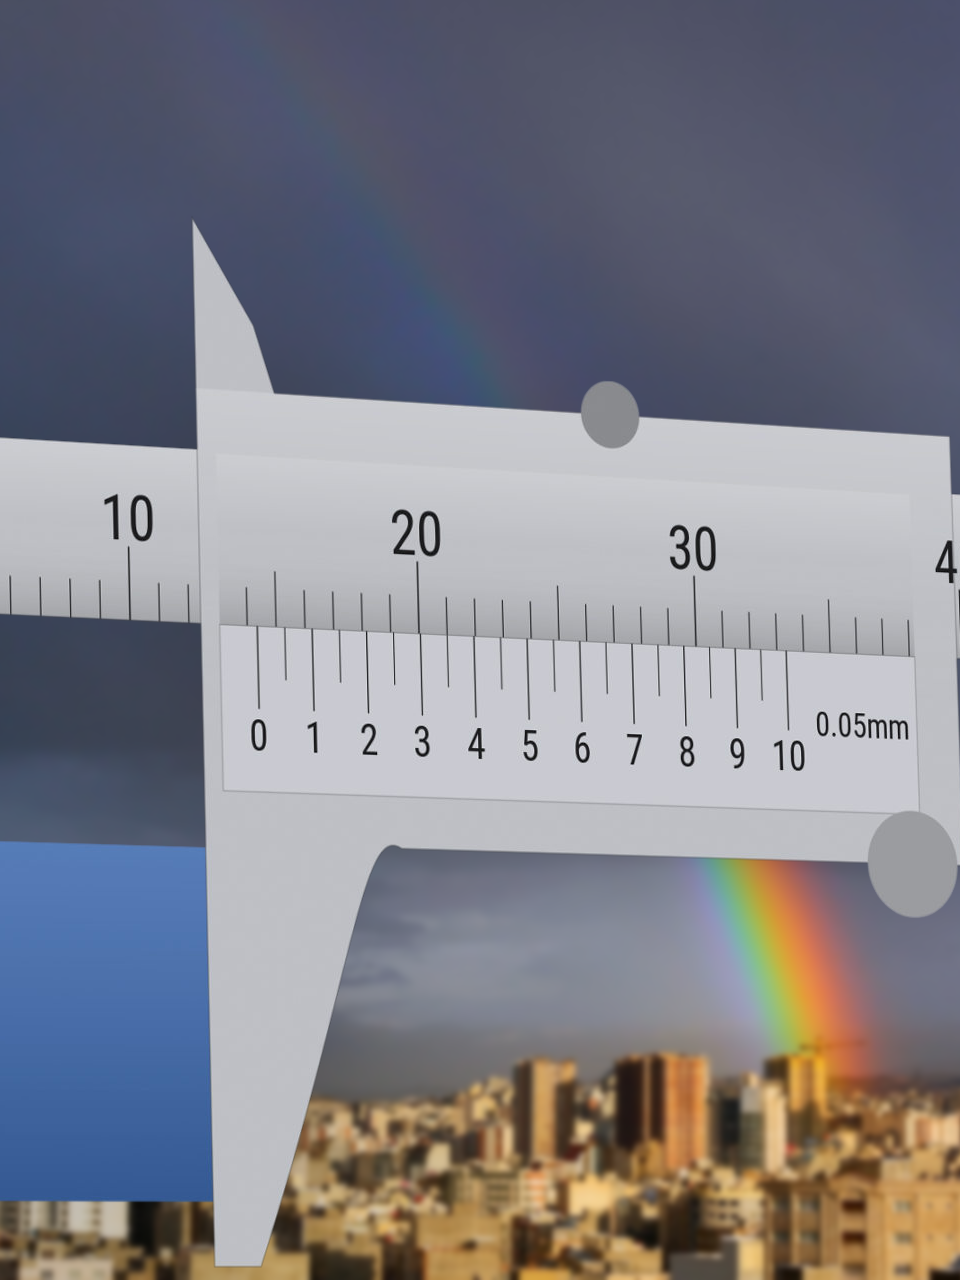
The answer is 14.35 mm
